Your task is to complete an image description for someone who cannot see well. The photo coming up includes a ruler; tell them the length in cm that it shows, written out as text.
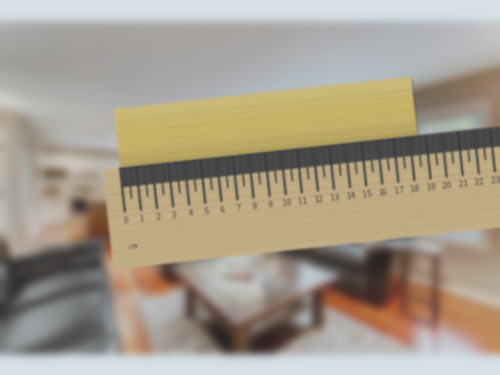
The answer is 18.5 cm
